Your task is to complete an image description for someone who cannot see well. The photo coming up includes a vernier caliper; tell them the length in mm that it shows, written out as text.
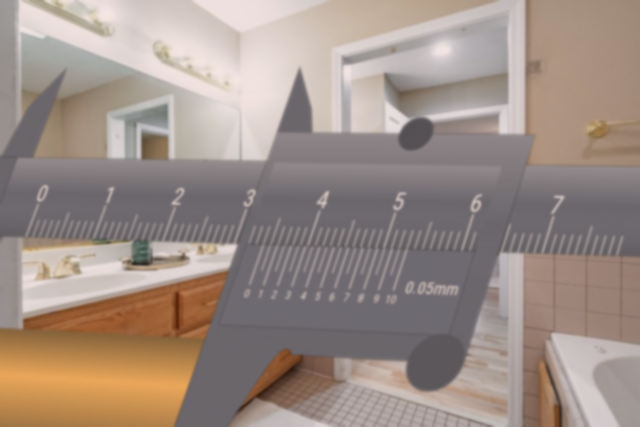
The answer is 34.0 mm
